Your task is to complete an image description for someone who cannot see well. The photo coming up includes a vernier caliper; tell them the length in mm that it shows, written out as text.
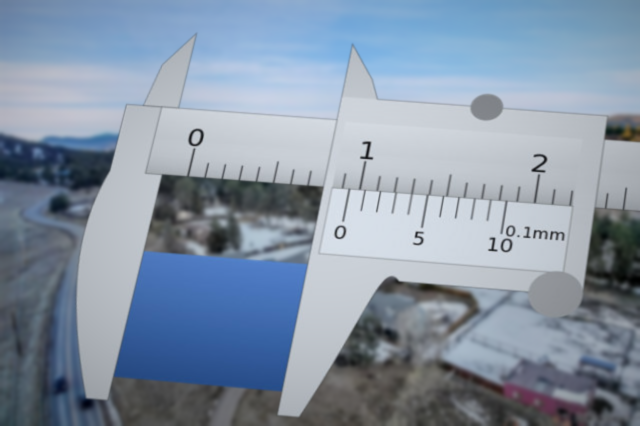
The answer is 9.4 mm
